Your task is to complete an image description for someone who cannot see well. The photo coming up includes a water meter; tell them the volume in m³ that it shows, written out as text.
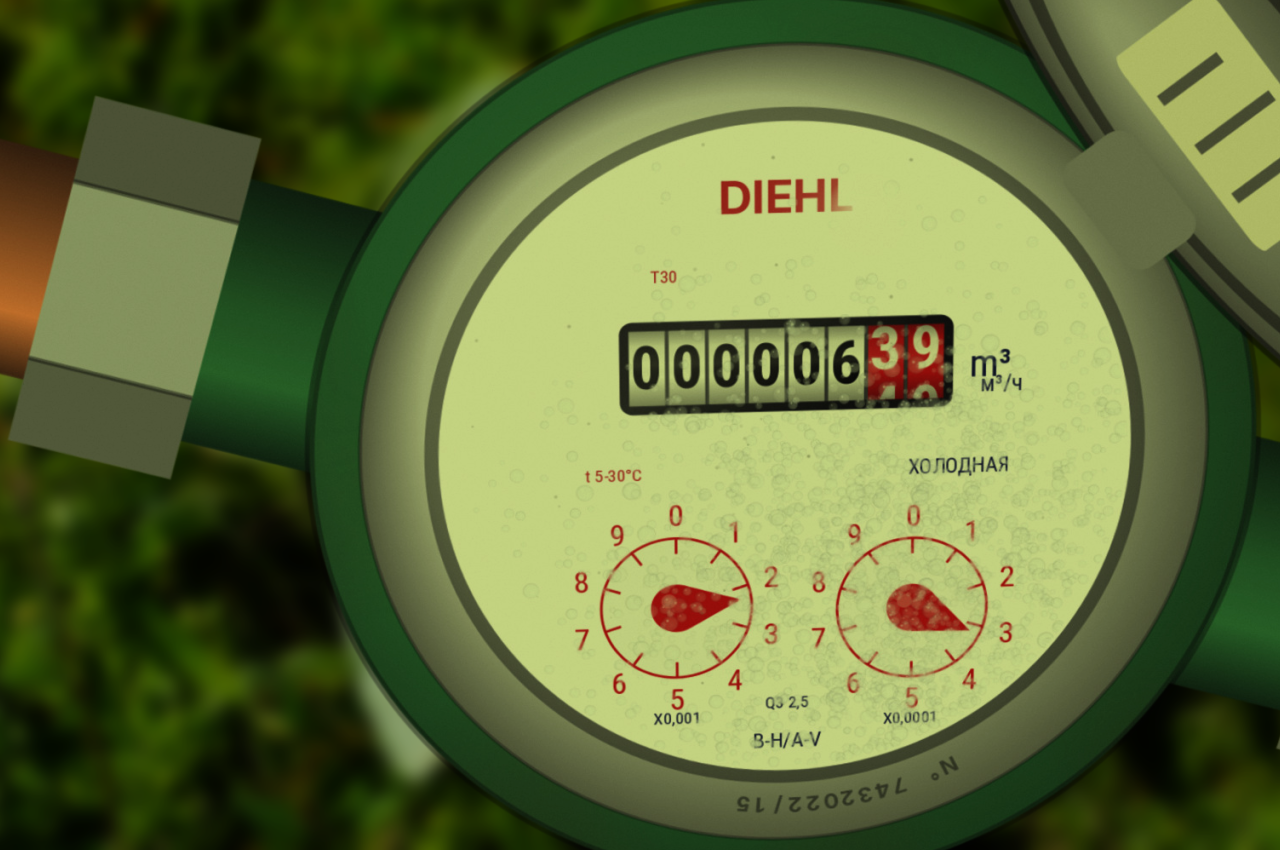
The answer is 6.3923 m³
